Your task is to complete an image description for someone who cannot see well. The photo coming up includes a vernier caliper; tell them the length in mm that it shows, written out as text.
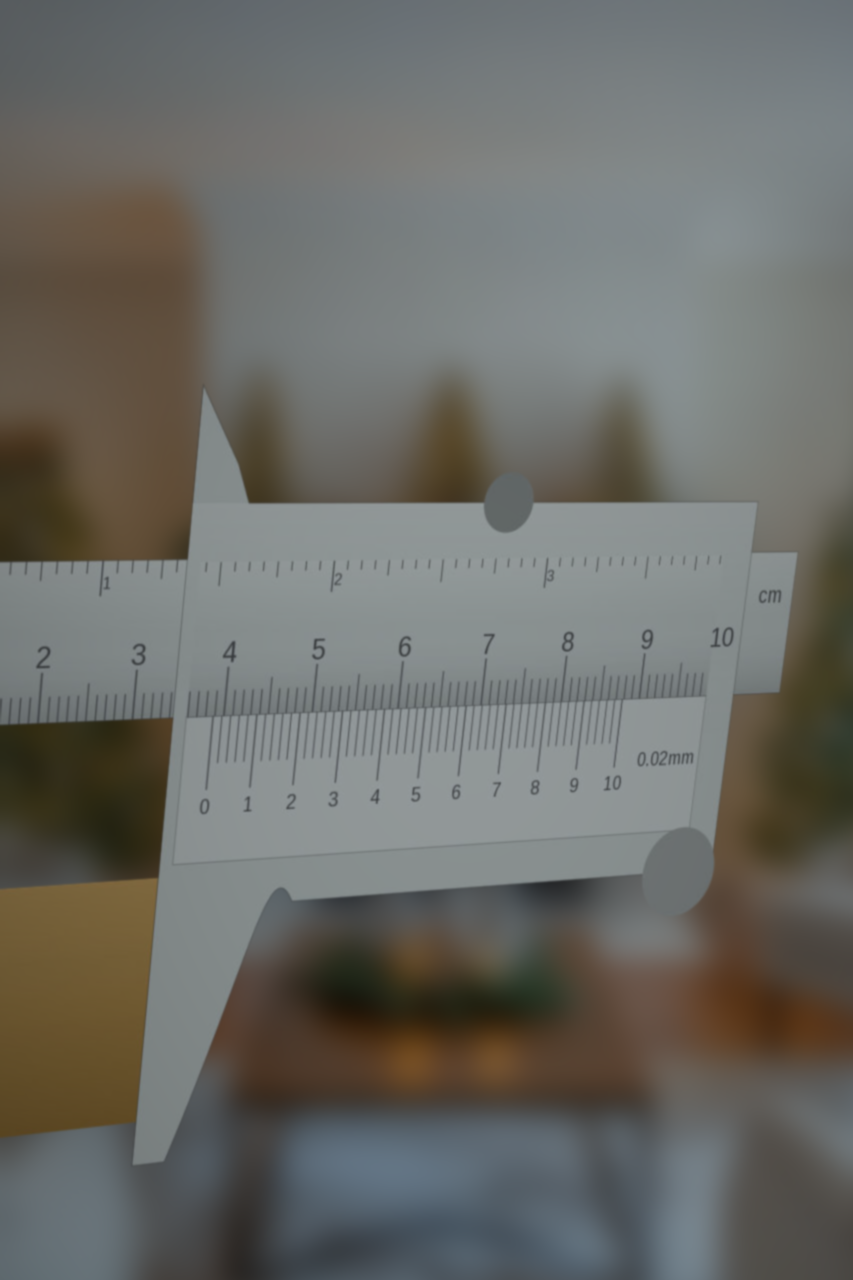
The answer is 38.8 mm
